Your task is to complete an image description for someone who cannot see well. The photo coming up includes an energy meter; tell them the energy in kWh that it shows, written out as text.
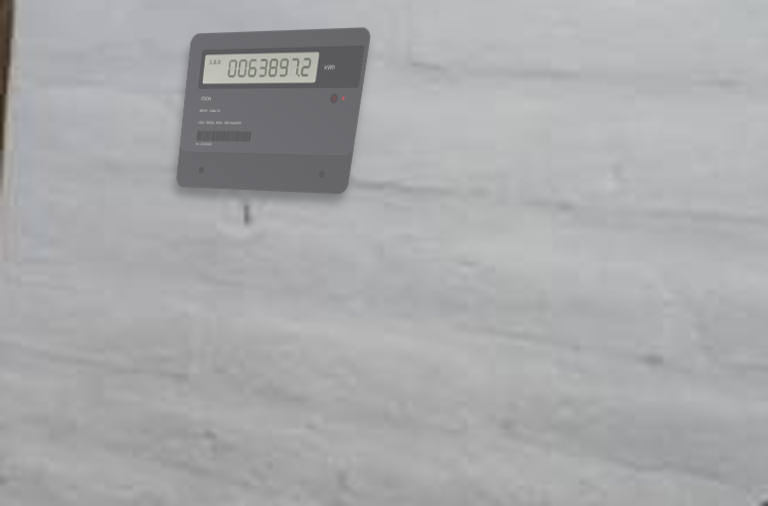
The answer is 63897.2 kWh
